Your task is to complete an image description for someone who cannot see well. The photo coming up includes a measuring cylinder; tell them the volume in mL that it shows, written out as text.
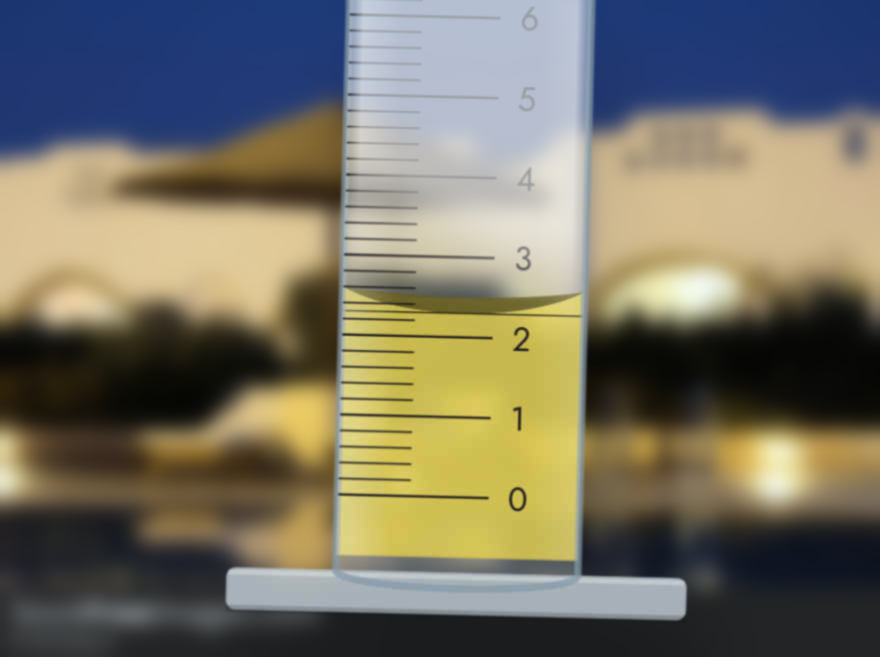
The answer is 2.3 mL
